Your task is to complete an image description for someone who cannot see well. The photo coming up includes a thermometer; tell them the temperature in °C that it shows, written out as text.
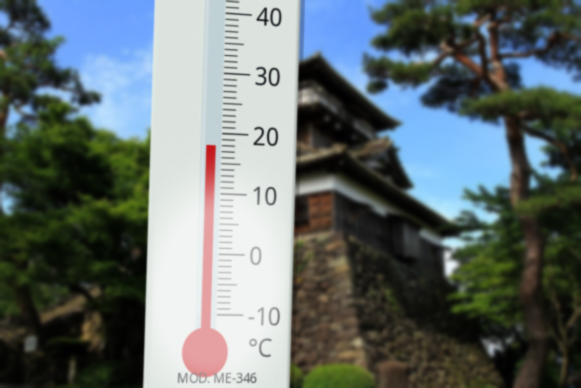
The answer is 18 °C
